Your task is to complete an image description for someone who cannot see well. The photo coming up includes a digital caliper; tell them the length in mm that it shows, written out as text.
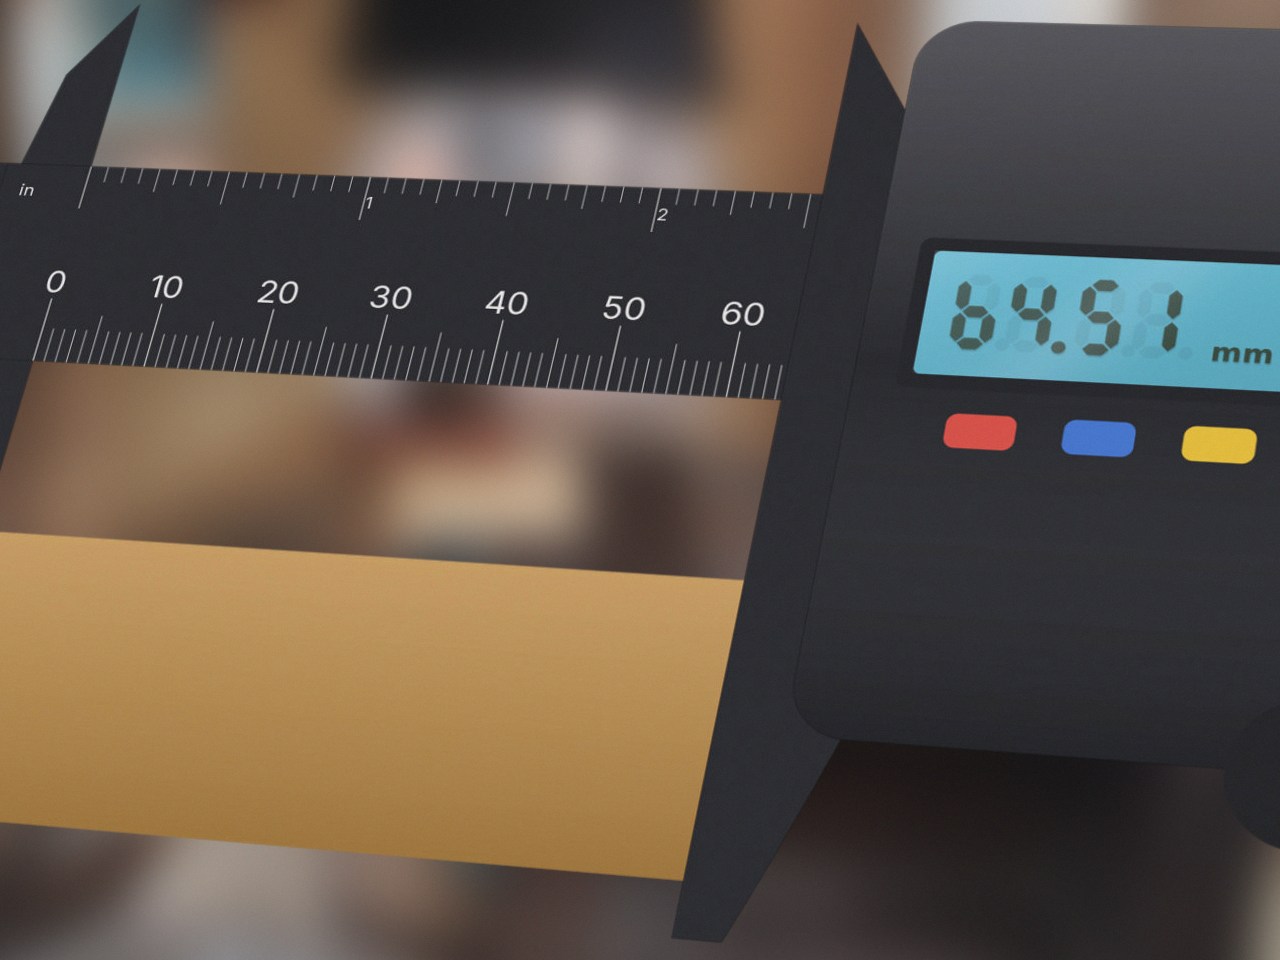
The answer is 64.51 mm
